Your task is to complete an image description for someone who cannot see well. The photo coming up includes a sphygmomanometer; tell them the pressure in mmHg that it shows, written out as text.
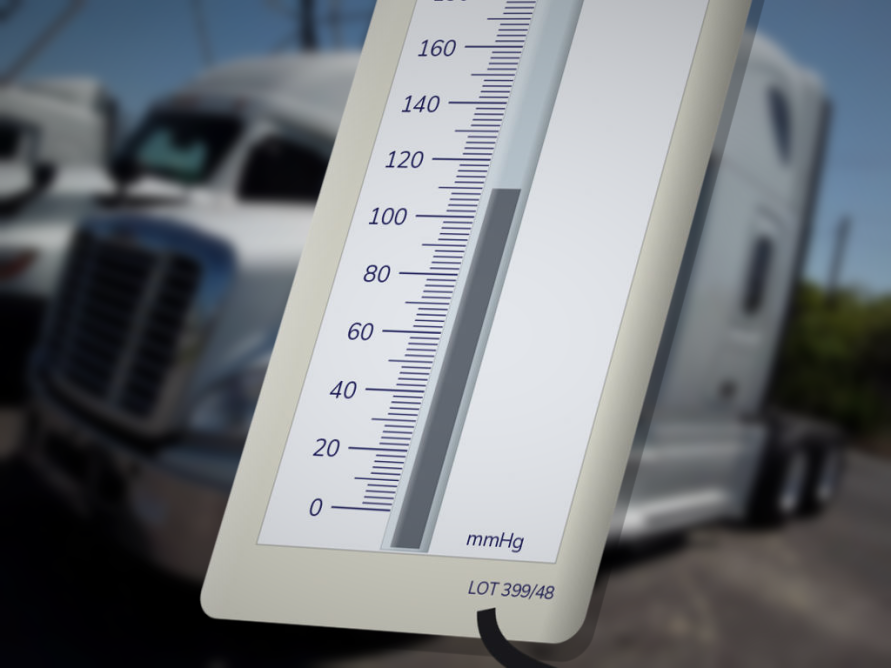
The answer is 110 mmHg
